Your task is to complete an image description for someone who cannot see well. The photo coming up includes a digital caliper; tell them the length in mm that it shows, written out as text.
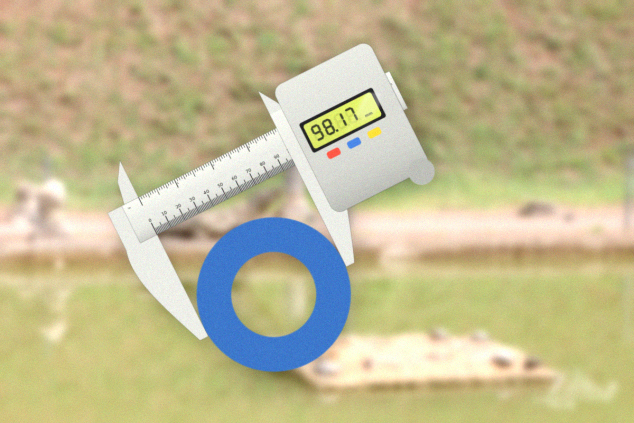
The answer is 98.17 mm
